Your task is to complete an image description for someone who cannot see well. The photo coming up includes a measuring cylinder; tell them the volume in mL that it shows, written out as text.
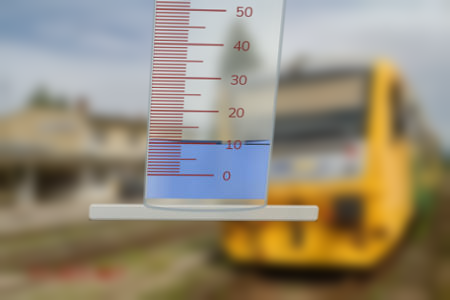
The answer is 10 mL
